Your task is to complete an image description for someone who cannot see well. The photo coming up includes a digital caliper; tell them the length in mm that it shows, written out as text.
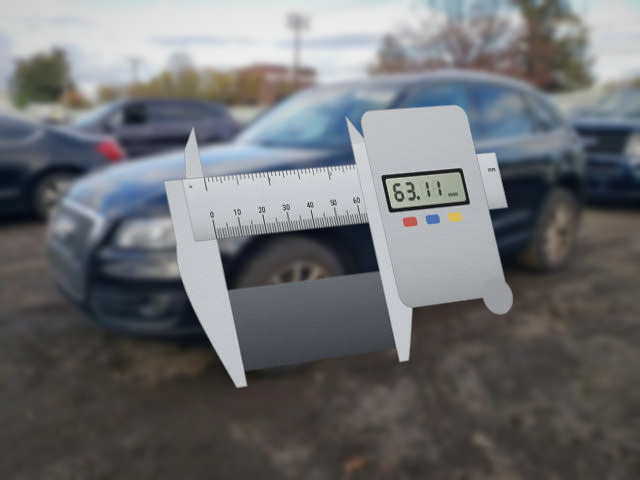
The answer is 63.11 mm
